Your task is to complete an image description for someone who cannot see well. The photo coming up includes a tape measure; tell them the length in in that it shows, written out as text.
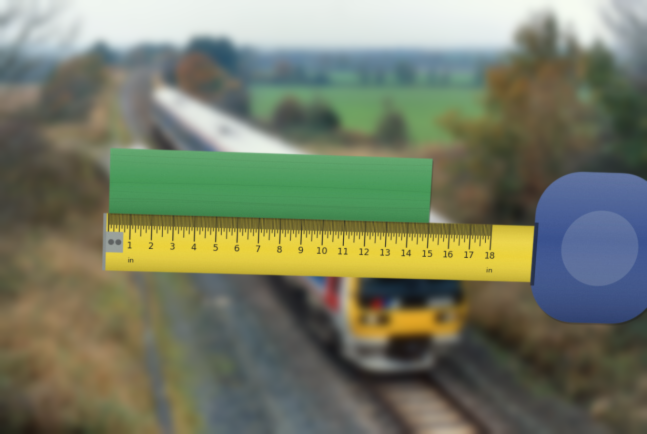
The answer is 15 in
